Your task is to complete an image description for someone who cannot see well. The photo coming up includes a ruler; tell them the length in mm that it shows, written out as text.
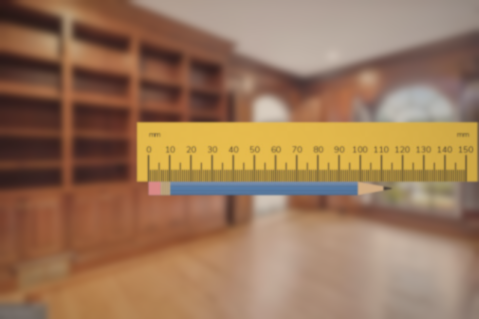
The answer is 115 mm
